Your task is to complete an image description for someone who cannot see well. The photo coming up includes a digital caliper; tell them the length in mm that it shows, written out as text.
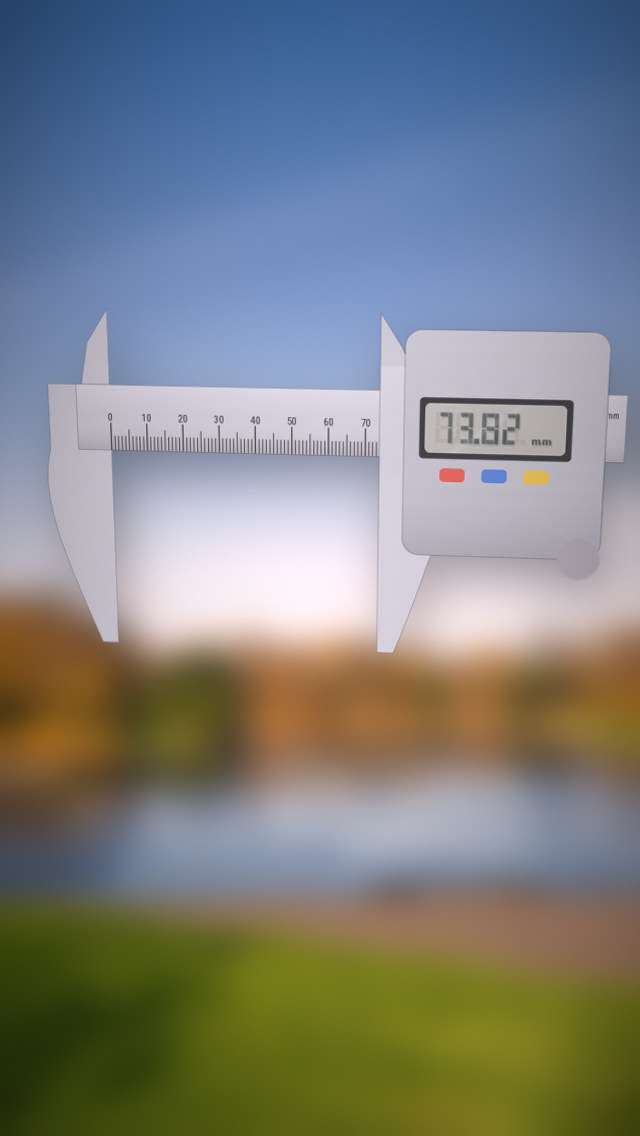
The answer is 73.82 mm
